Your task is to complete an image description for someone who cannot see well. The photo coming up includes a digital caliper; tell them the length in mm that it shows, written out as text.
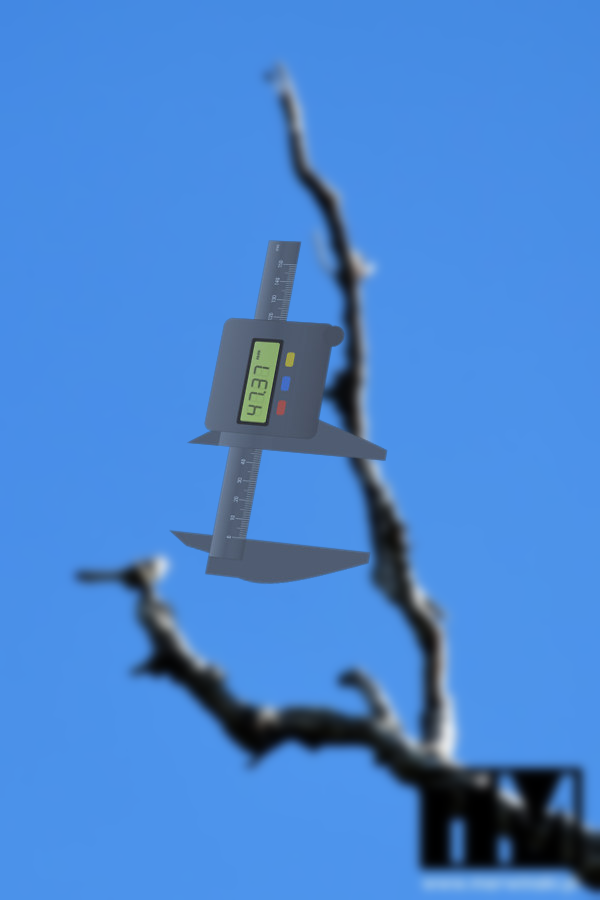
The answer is 47.37 mm
